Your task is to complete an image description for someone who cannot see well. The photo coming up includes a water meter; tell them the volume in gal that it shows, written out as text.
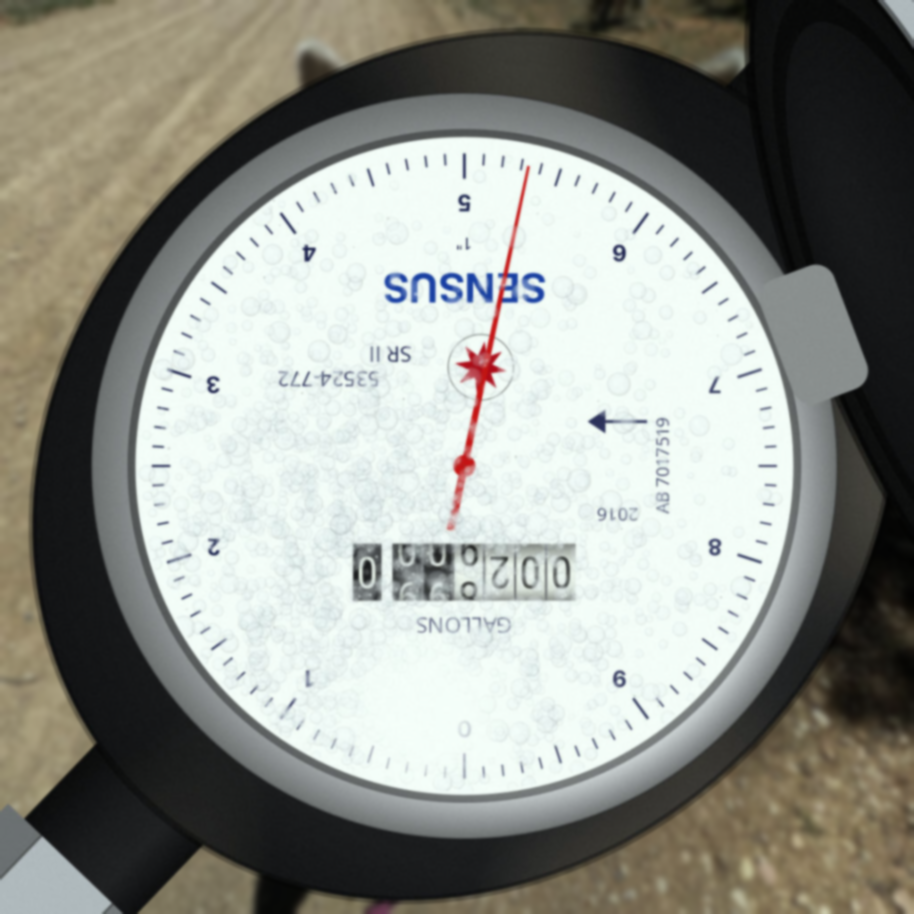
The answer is 28995.3 gal
